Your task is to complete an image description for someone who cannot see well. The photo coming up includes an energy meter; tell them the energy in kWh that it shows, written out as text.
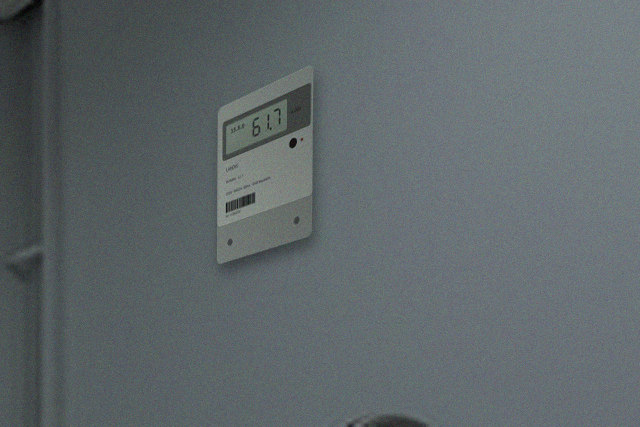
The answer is 61.7 kWh
